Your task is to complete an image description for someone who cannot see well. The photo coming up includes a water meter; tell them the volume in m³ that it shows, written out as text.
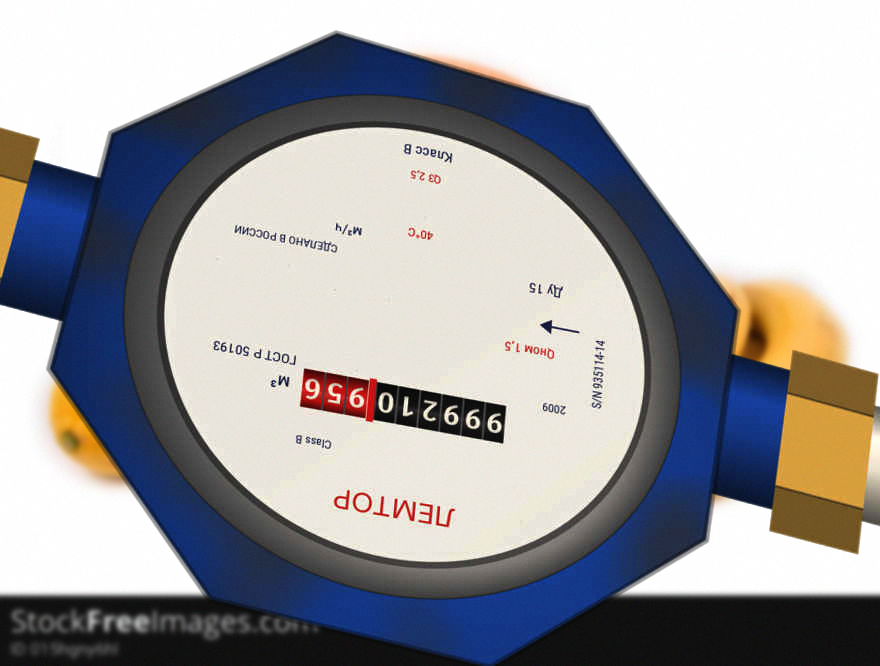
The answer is 999210.956 m³
